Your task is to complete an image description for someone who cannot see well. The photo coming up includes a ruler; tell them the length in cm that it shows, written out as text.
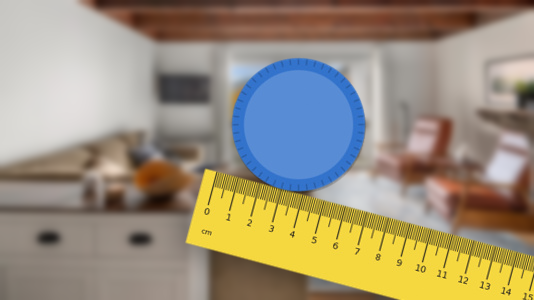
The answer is 6 cm
